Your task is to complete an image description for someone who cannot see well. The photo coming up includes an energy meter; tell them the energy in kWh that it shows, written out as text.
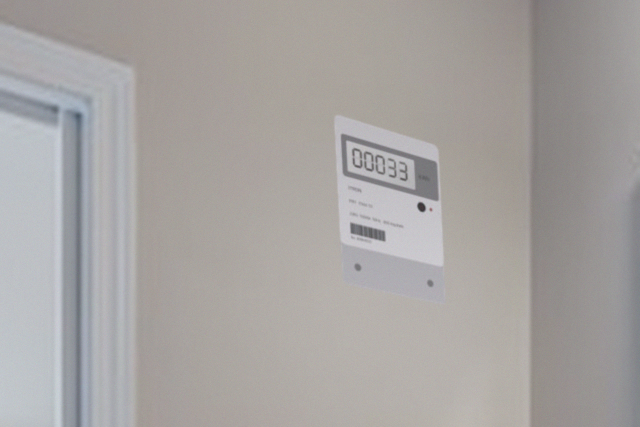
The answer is 33 kWh
